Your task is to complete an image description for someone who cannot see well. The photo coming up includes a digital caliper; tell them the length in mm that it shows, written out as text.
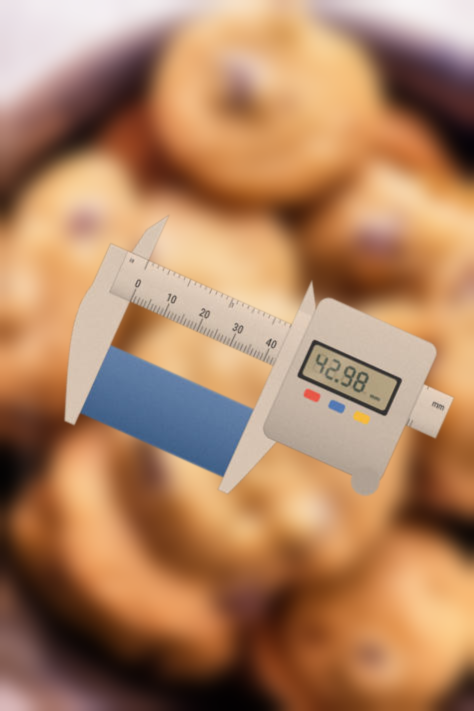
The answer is 42.98 mm
